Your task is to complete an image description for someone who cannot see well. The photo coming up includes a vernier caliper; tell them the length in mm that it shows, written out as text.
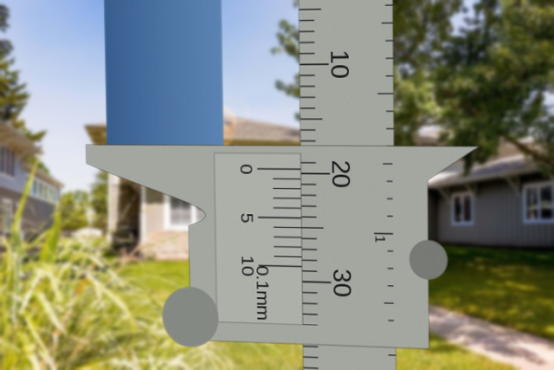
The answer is 19.6 mm
